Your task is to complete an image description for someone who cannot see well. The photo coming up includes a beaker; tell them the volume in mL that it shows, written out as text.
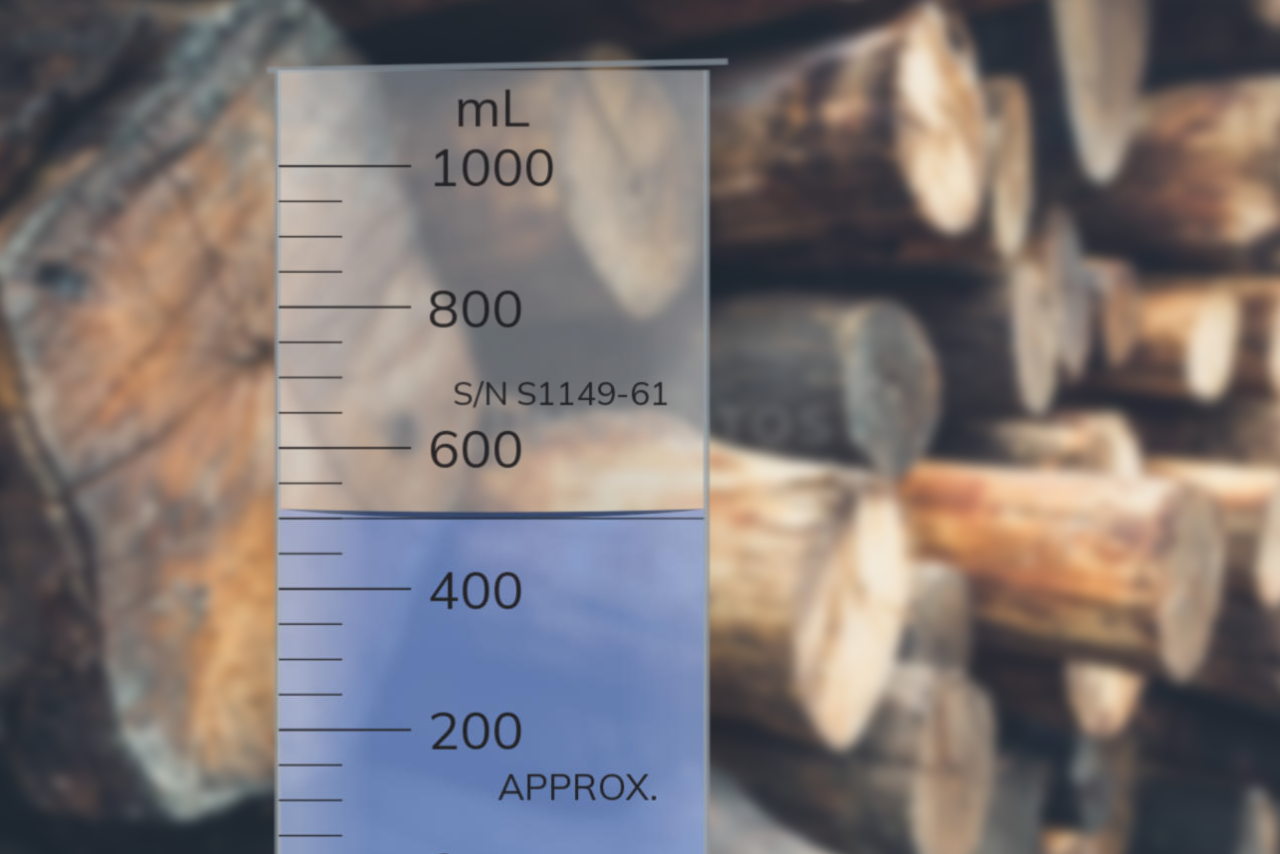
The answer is 500 mL
